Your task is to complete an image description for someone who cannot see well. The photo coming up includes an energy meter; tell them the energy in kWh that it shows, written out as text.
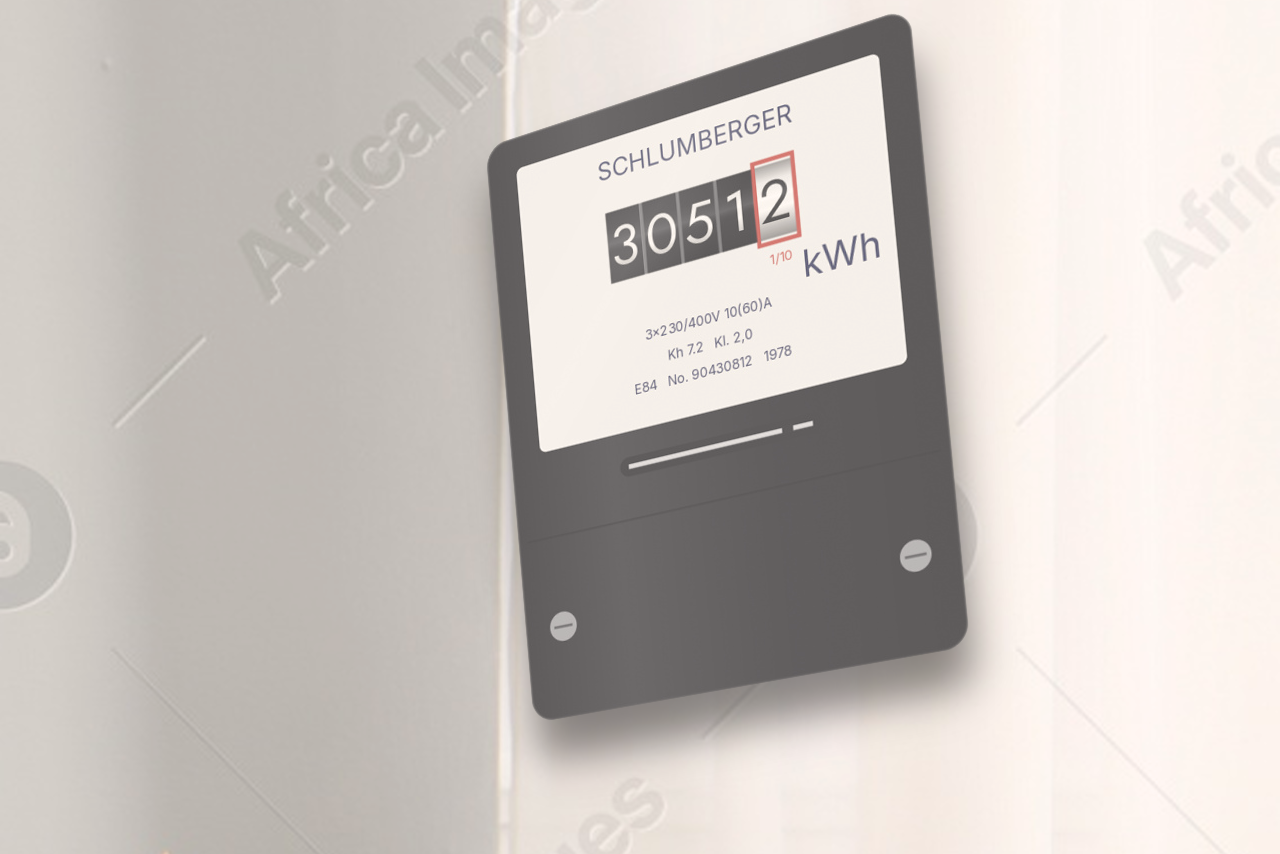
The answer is 3051.2 kWh
